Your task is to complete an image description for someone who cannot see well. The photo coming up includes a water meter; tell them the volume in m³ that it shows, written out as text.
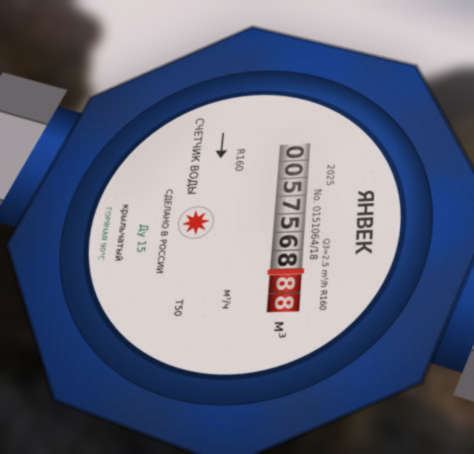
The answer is 57568.88 m³
